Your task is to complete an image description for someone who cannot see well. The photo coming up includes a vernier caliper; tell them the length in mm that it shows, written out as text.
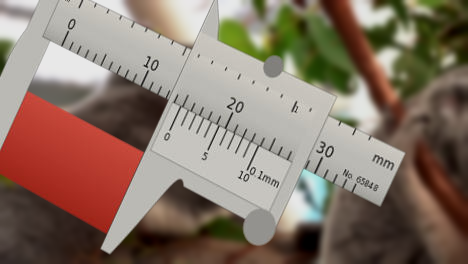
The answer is 14.8 mm
